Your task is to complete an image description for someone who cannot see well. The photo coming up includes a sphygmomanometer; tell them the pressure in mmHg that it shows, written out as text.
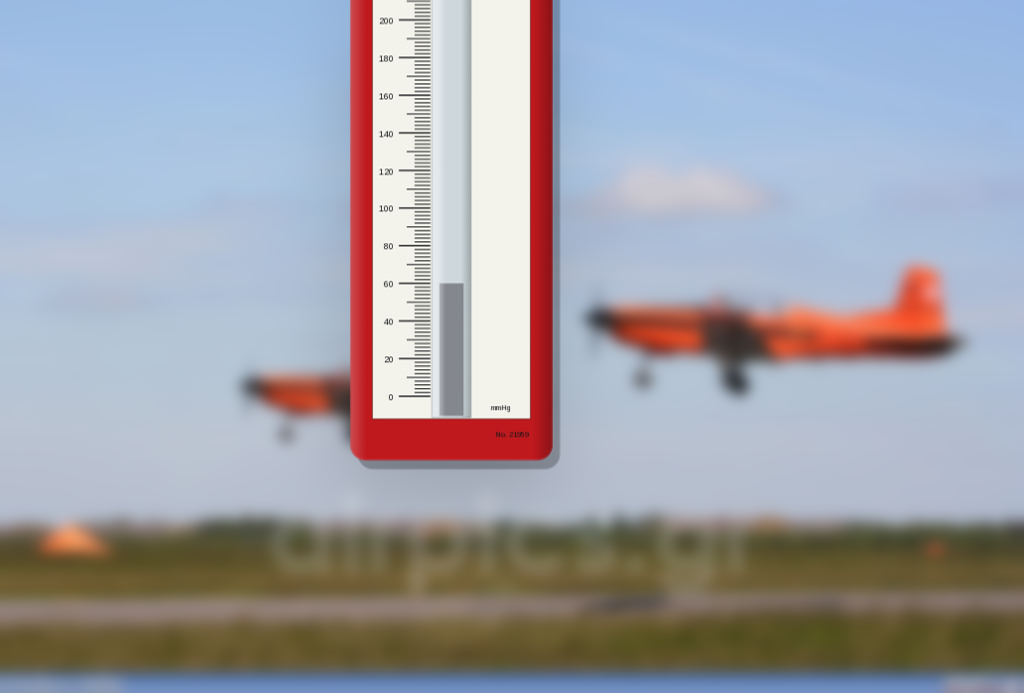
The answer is 60 mmHg
